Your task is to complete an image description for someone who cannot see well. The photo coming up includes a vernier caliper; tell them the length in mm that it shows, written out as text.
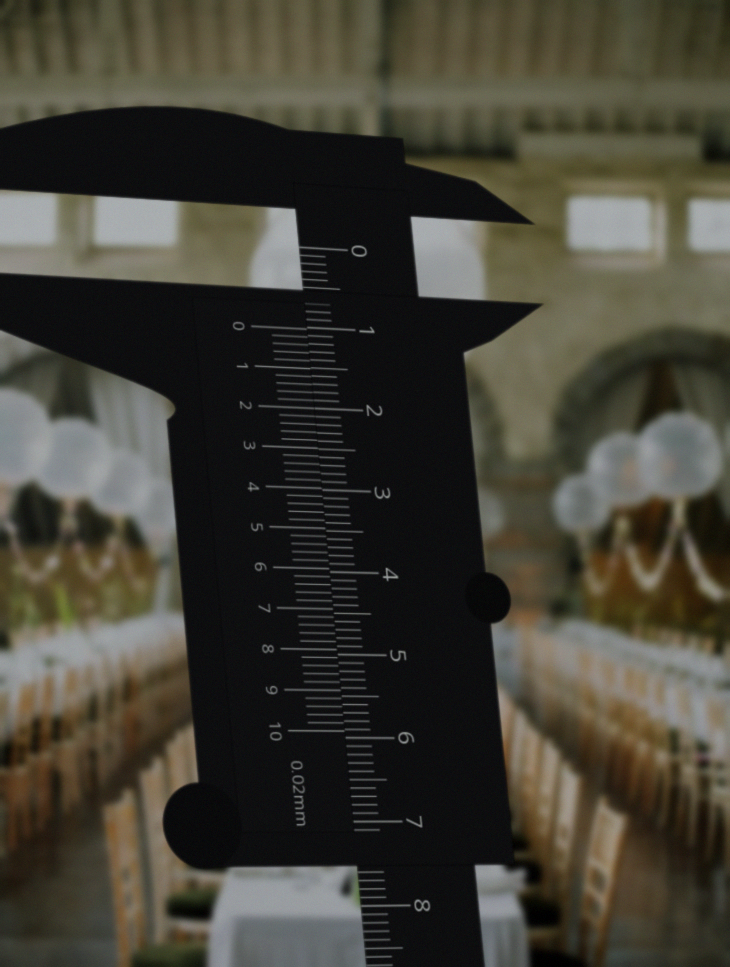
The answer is 10.2 mm
